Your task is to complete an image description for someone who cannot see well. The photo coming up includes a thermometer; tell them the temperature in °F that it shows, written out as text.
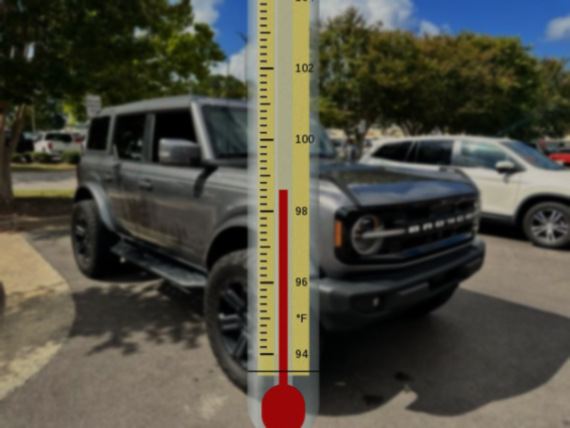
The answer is 98.6 °F
